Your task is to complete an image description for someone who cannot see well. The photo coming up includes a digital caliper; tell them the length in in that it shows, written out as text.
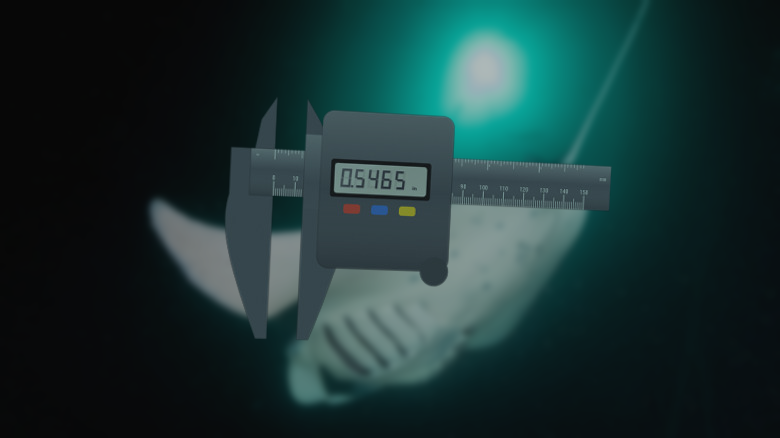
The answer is 0.5465 in
